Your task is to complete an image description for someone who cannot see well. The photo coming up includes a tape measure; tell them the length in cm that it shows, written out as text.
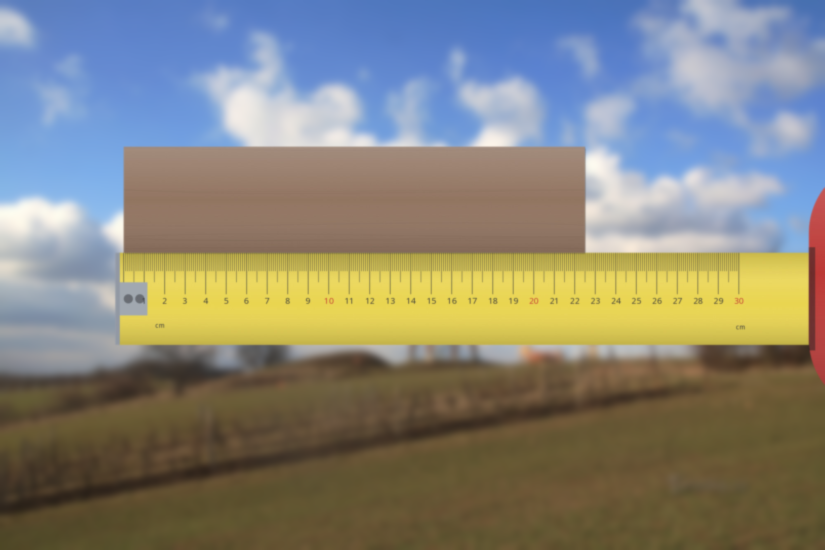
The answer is 22.5 cm
